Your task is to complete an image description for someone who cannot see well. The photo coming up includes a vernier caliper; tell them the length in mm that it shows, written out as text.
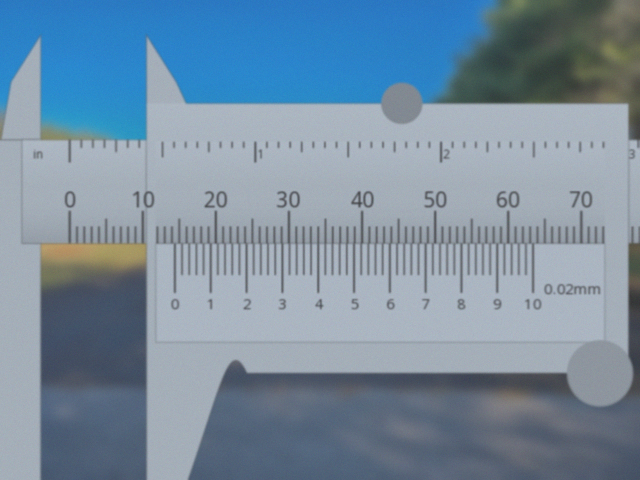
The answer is 14.4 mm
